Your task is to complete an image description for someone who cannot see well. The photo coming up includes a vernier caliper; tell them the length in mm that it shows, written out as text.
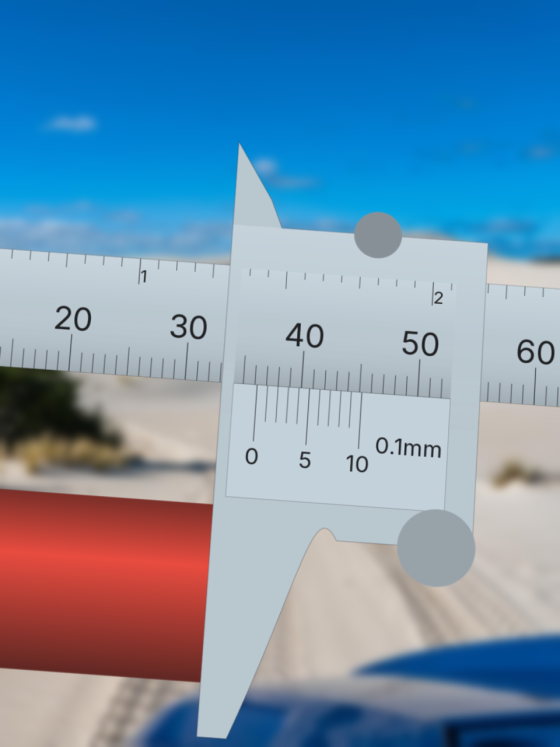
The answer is 36.2 mm
